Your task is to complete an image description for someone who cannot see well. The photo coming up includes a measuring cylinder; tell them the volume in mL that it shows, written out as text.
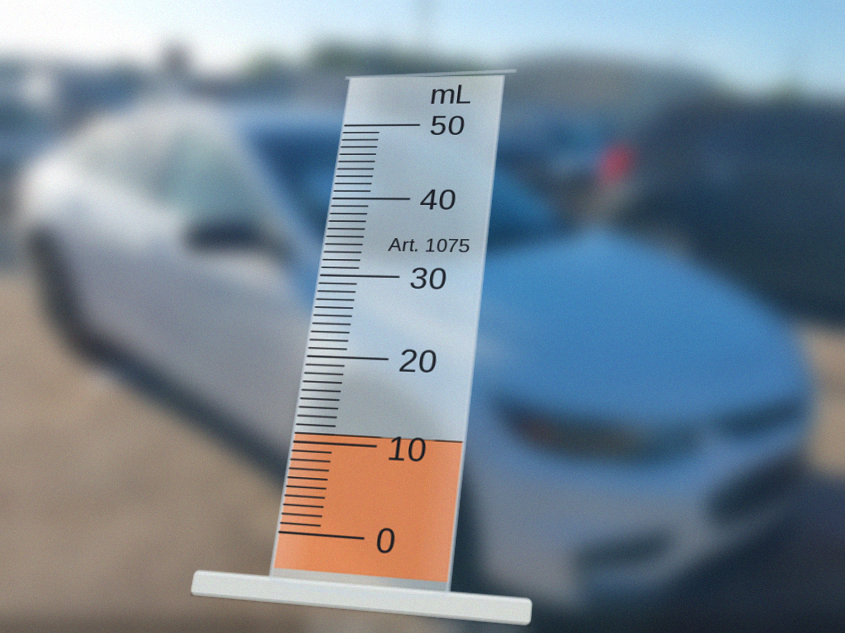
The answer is 11 mL
